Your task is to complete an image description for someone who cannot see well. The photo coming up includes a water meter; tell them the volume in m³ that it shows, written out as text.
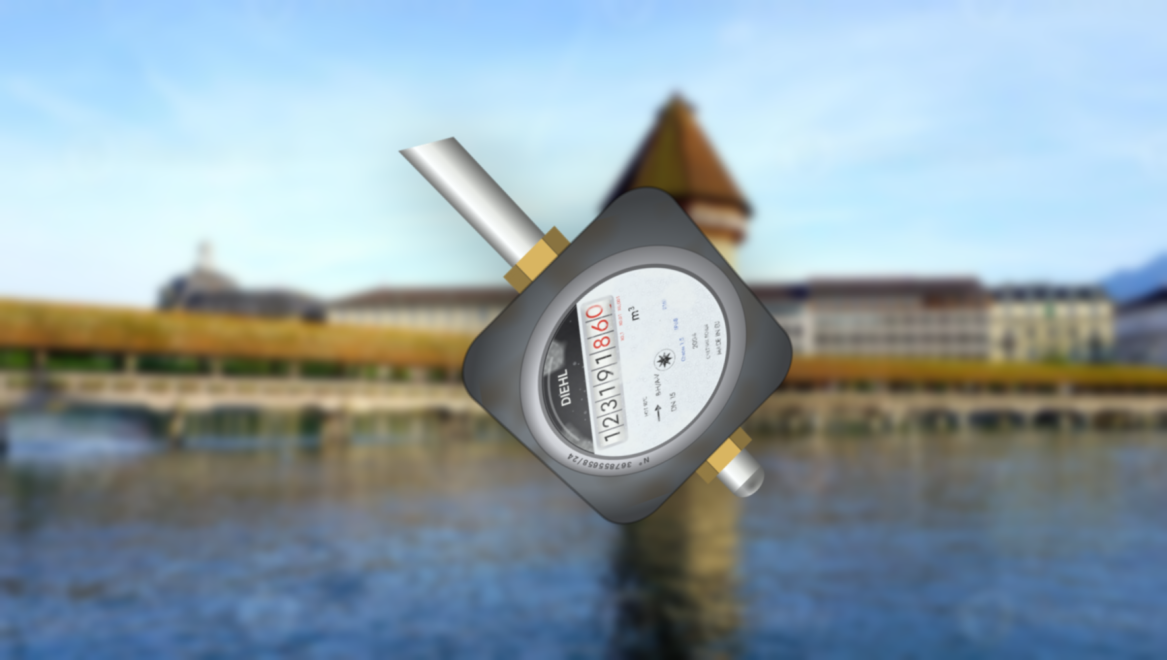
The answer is 123191.860 m³
